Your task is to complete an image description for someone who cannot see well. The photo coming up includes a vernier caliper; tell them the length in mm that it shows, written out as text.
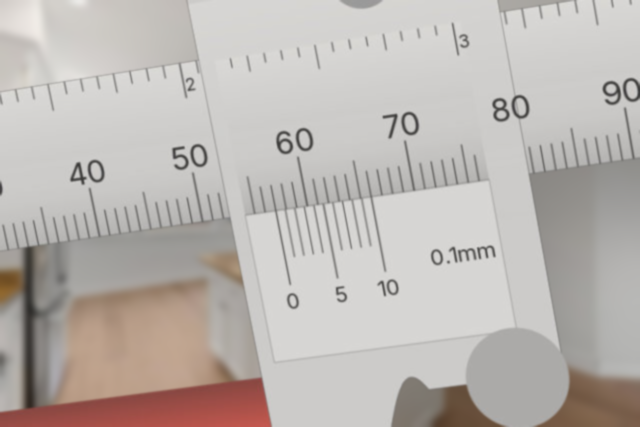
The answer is 57.0 mm
